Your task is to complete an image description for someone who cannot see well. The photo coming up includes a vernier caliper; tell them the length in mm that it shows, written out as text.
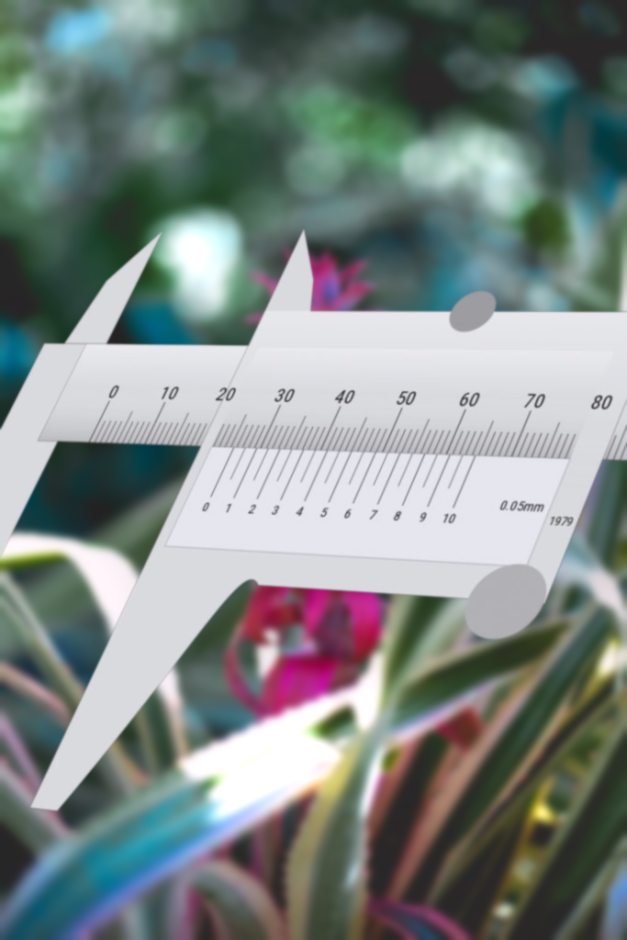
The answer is 25.5 mm
